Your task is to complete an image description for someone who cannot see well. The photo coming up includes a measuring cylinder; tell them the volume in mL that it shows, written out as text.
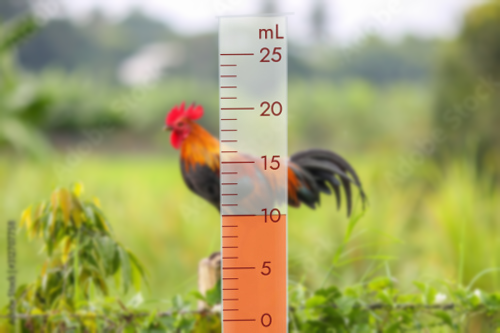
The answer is 10 mL
